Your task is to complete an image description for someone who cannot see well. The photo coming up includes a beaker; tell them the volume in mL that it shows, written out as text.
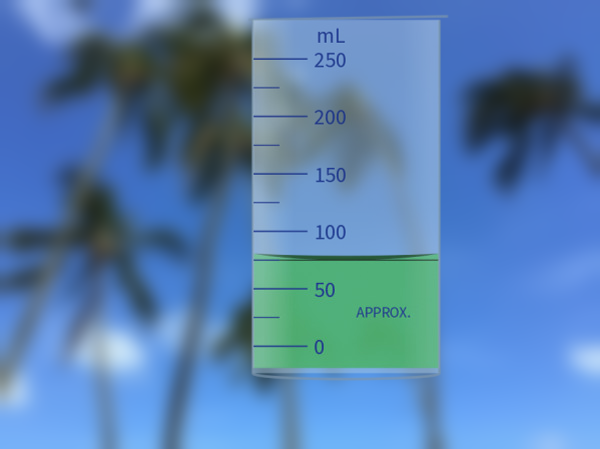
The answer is 75 mL
